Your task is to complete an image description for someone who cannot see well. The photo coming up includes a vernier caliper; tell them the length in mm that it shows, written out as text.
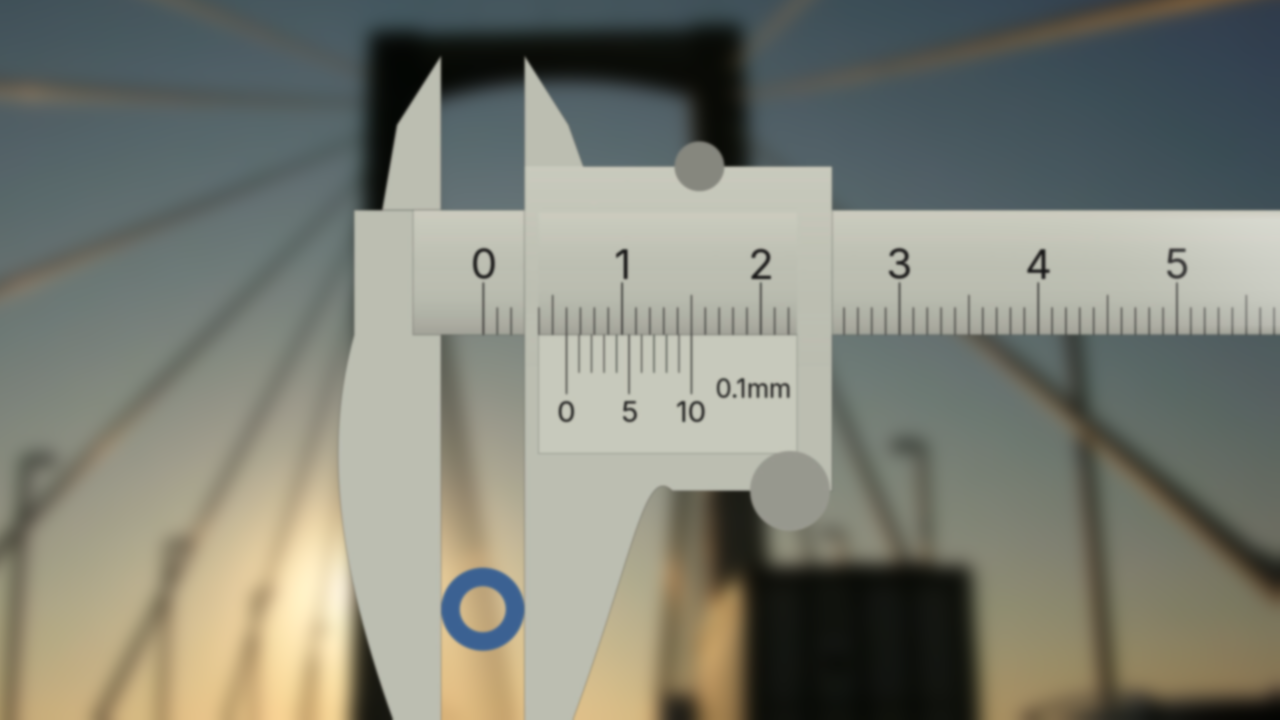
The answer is 6.0 mm
